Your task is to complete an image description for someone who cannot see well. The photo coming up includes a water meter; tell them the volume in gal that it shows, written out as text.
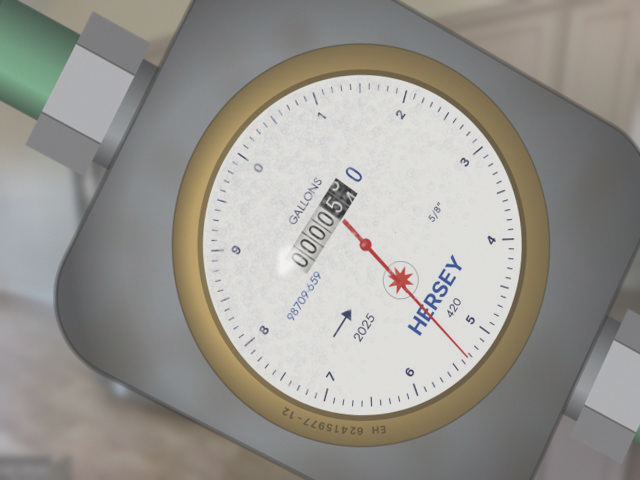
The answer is 535.3 gal
